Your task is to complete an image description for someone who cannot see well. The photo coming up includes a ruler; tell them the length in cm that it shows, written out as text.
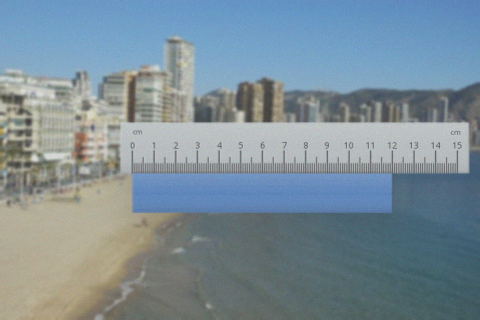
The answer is 12 cm
